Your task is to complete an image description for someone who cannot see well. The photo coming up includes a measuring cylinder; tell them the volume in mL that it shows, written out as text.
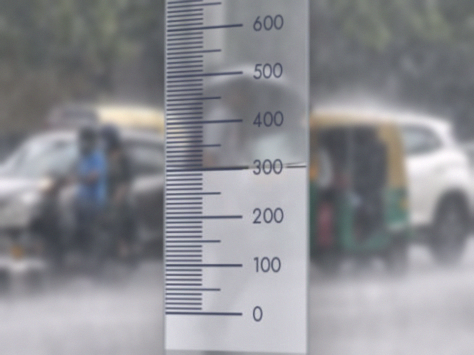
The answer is 300 mL
